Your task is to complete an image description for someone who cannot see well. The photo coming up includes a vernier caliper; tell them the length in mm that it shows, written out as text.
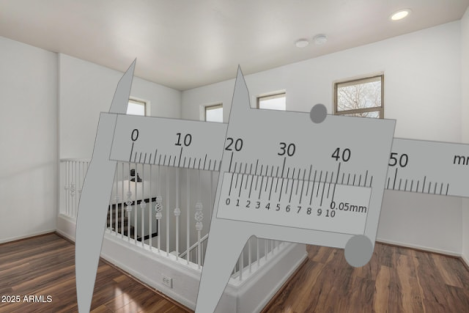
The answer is 20.8 mm
